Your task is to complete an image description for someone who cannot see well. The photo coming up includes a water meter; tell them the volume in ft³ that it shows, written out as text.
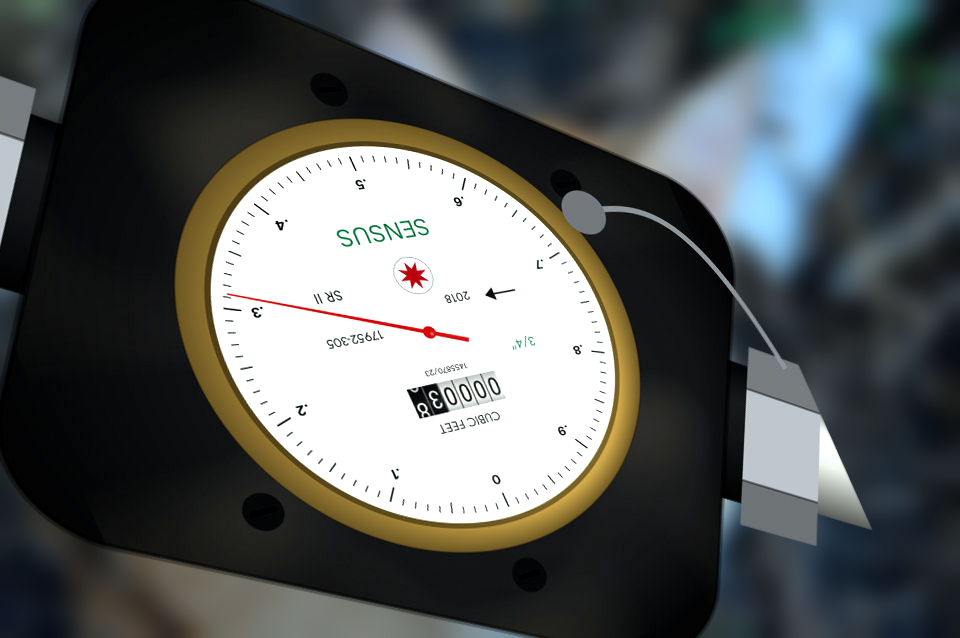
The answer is 38.31 ft³
